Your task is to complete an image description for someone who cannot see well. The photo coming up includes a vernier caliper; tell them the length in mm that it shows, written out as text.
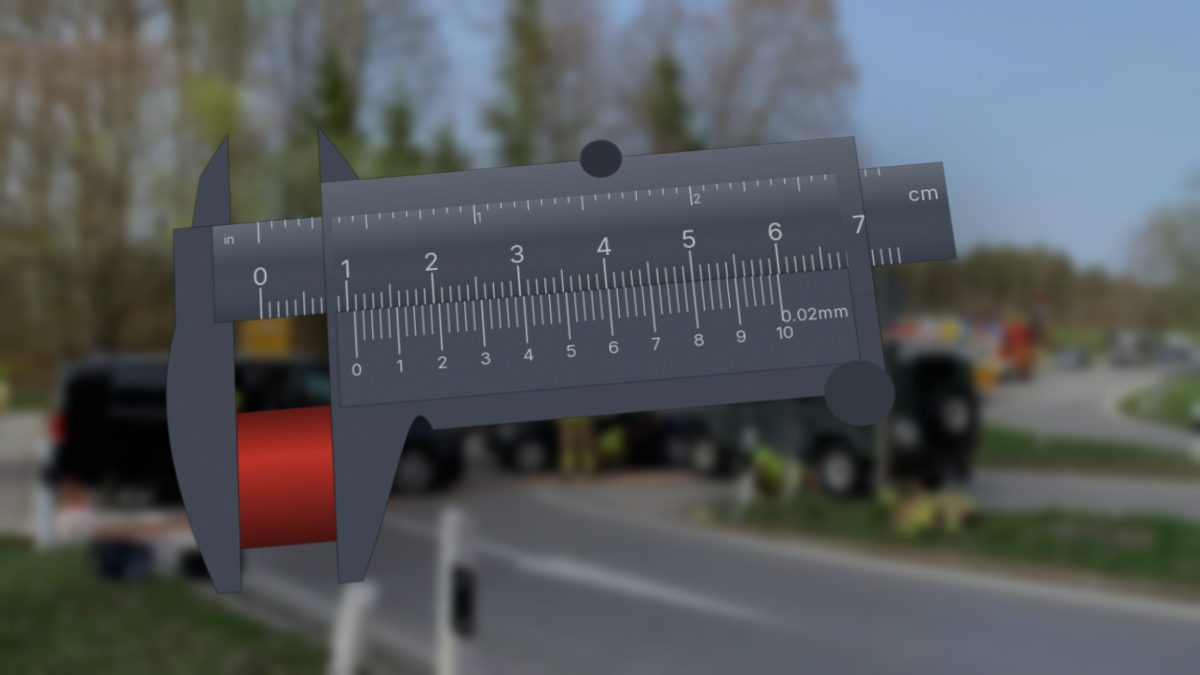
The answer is 10.8 mm
